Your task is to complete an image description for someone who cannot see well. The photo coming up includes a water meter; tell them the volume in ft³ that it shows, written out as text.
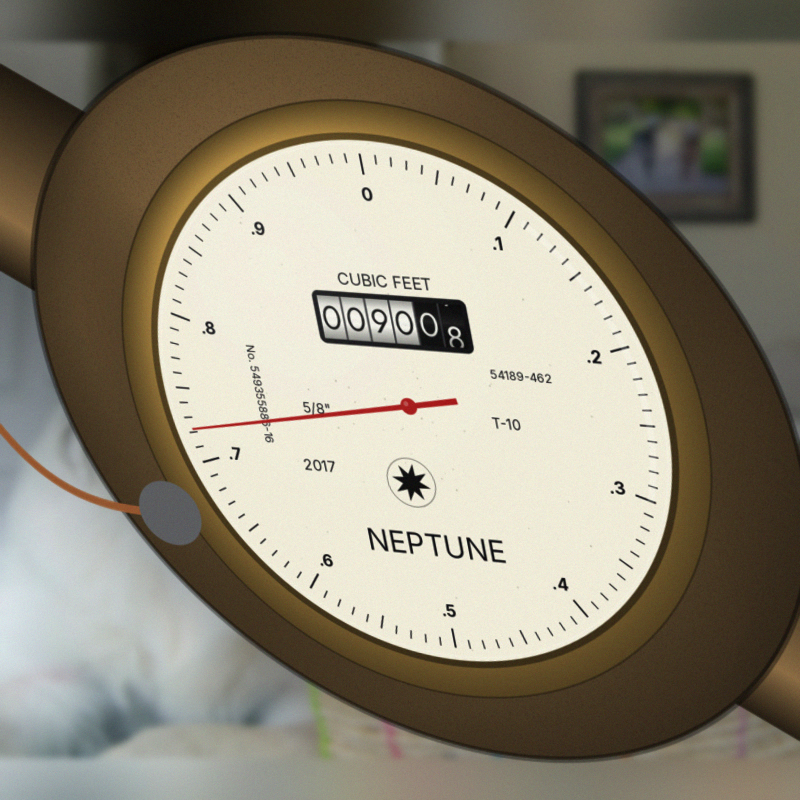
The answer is 9007.72 ft³
